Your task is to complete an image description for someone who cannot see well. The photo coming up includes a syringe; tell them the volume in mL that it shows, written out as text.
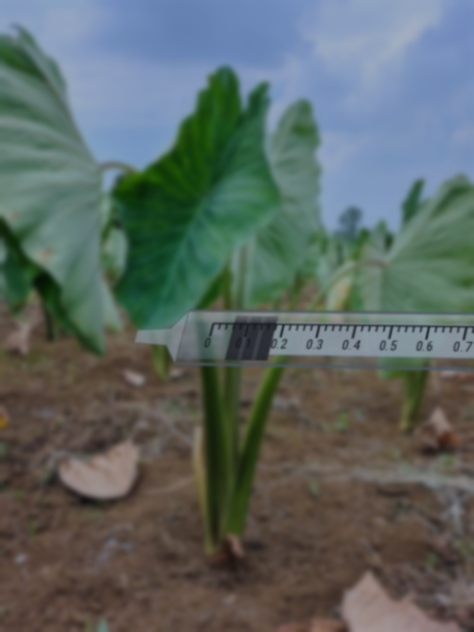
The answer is 0.06 mL
